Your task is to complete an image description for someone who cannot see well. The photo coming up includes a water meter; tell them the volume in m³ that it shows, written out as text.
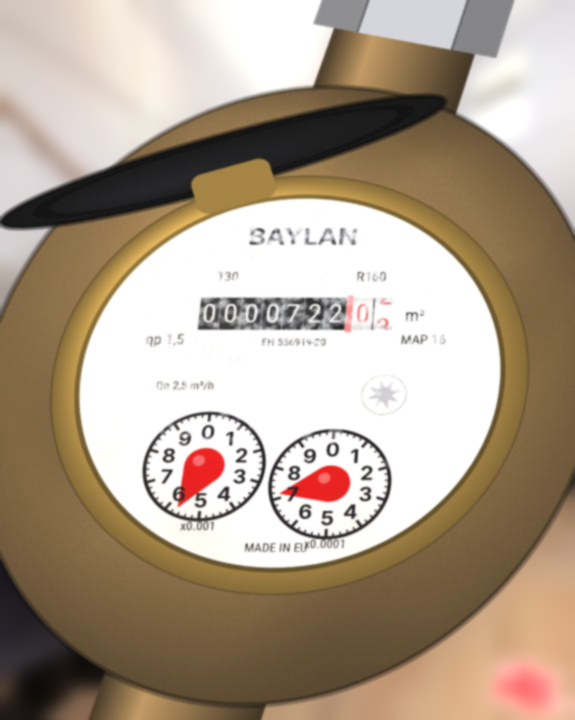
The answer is 722.0257 m³
